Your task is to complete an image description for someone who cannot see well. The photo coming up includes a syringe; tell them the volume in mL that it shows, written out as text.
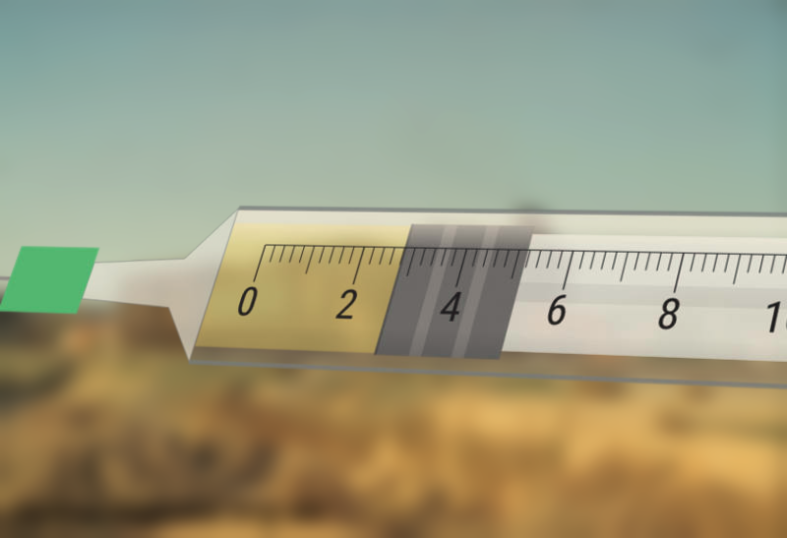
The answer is 2.8 mL
